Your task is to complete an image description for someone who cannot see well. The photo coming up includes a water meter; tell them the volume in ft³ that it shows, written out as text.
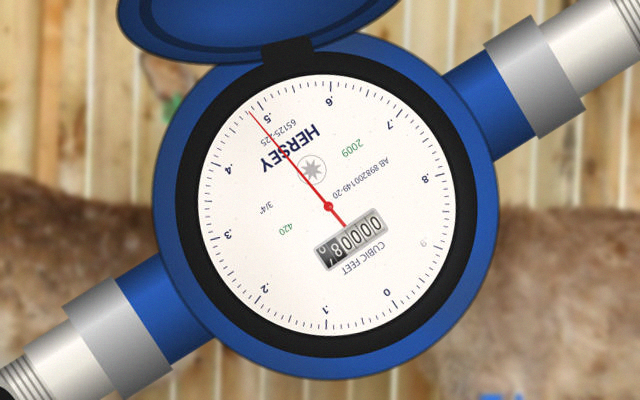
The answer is 87.48 ft³
